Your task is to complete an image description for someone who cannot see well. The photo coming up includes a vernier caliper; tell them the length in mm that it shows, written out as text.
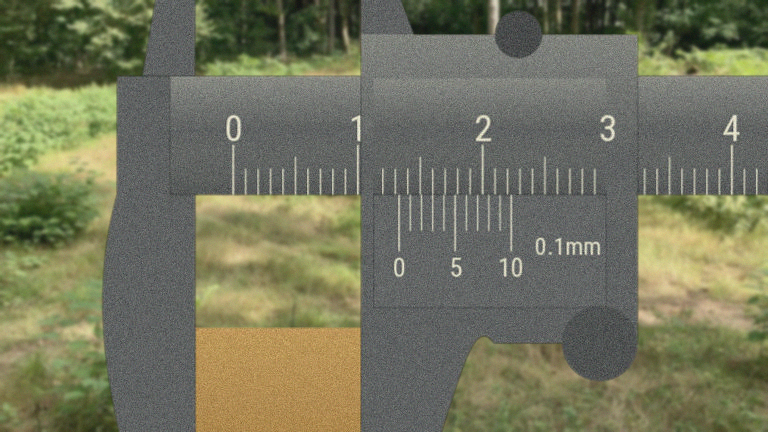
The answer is 13.3 mm
